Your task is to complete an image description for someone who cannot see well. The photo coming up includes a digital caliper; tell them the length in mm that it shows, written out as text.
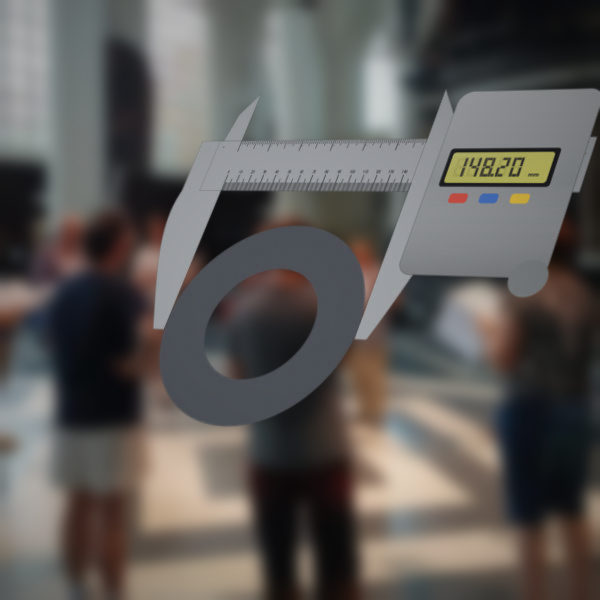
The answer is 148.20 mm
